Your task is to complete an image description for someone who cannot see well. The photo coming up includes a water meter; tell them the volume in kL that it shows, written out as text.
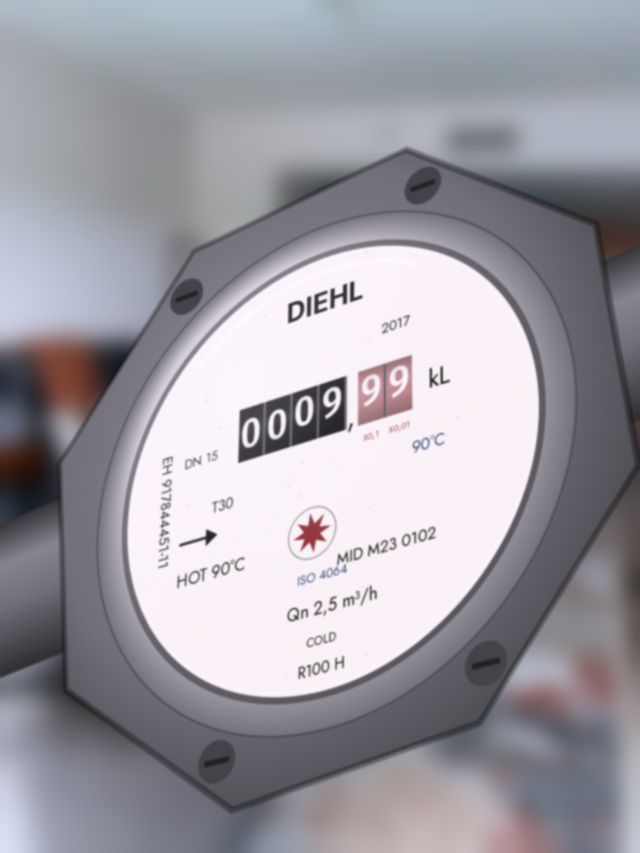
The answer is 9.99 kL
